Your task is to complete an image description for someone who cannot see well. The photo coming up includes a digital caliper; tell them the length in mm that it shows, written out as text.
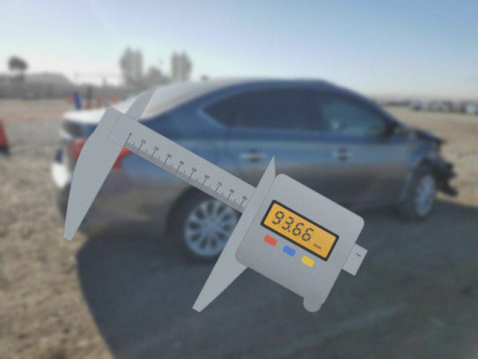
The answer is 93.66 mm
